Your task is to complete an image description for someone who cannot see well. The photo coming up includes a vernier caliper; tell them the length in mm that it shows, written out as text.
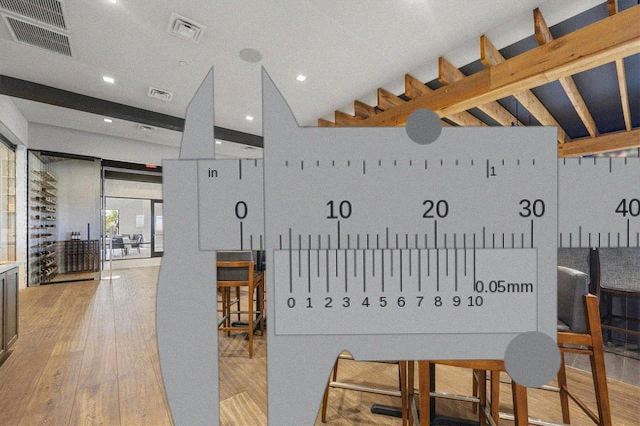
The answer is 5.0 mm
